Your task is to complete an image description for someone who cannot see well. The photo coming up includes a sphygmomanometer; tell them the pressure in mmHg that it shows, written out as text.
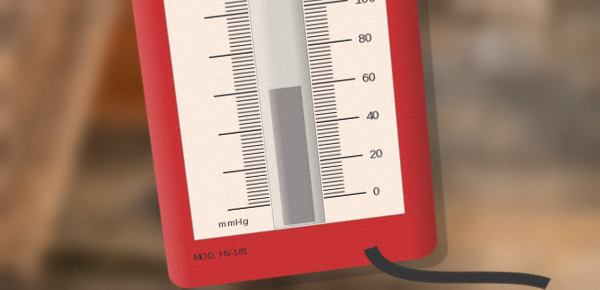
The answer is 60 mmHg
